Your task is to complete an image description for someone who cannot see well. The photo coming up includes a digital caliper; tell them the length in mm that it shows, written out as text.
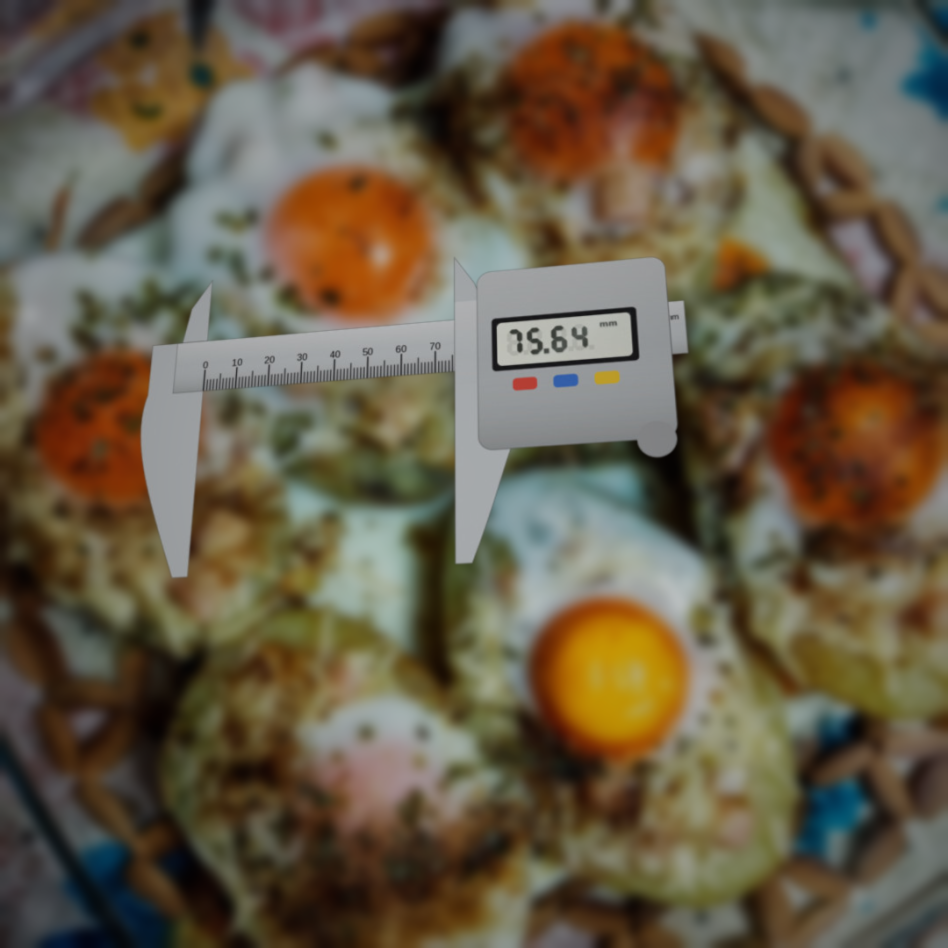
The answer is 75.64 mm
